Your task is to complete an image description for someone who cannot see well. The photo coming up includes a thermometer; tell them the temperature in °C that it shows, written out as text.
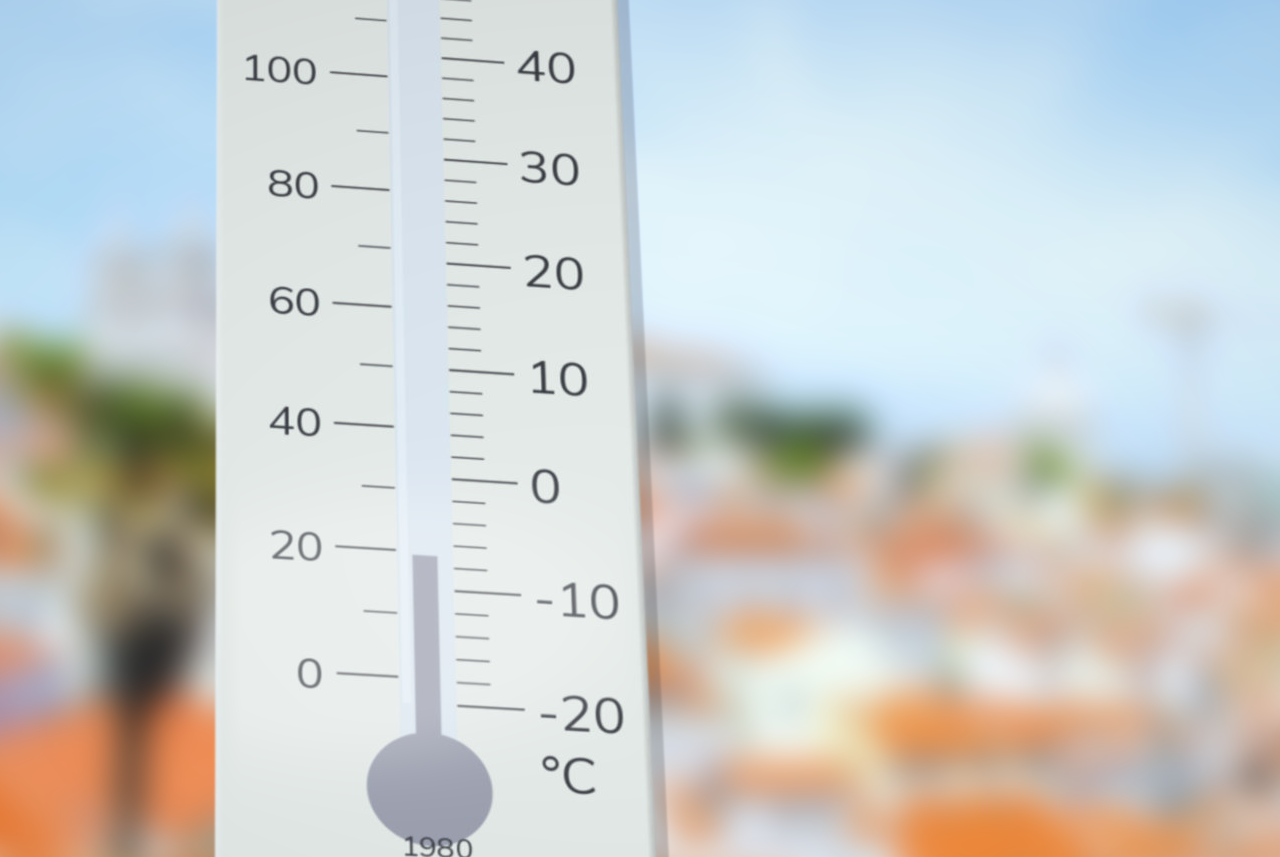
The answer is -7 °C
